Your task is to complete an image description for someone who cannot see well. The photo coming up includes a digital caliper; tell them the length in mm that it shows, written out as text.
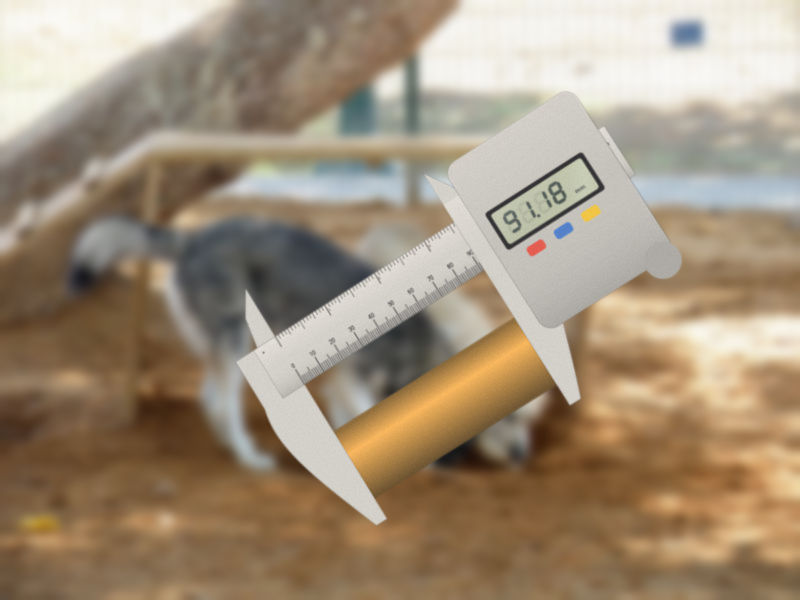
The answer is 91.18 mm
